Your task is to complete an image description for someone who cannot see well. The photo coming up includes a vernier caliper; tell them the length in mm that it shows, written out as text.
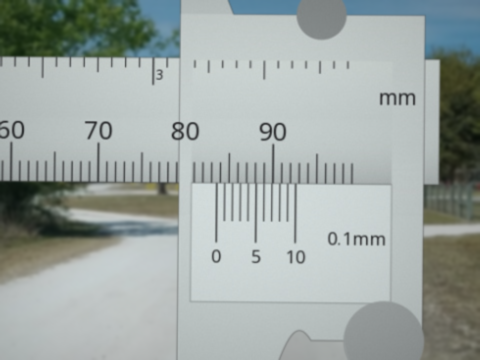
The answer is 83.6 mm
